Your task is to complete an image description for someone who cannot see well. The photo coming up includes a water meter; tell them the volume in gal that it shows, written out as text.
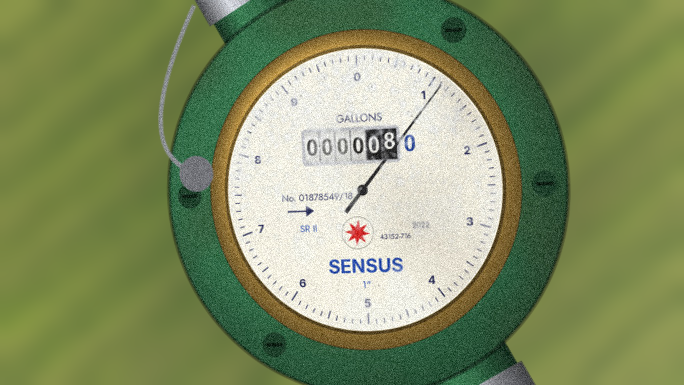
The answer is 81.1 gal
